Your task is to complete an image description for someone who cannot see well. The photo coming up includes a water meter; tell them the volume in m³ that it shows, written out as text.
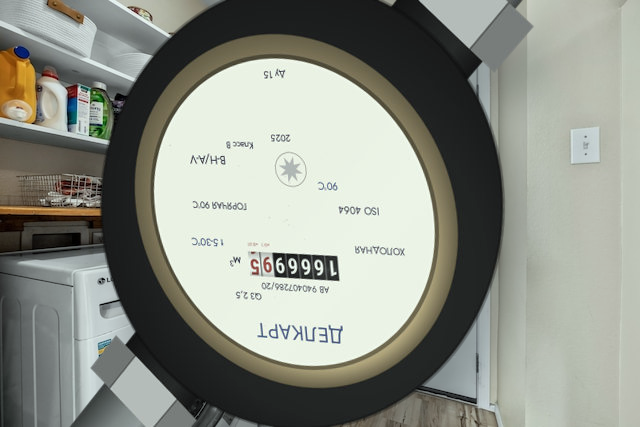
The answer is 16669.95 m³
